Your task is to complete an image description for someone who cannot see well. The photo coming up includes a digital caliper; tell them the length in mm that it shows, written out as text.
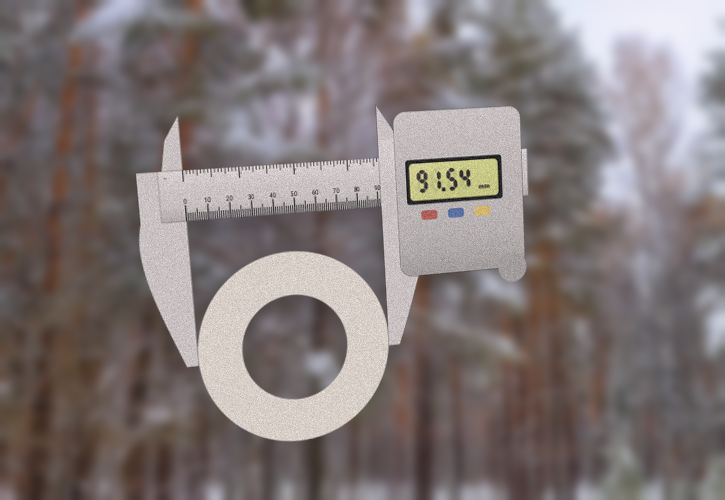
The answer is 91.54 mm
